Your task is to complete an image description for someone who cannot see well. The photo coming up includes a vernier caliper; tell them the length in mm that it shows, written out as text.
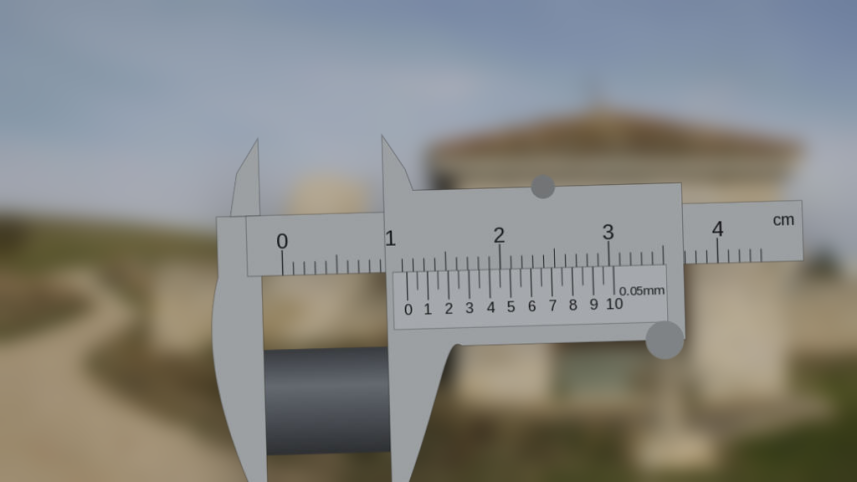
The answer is 11.4 mm
